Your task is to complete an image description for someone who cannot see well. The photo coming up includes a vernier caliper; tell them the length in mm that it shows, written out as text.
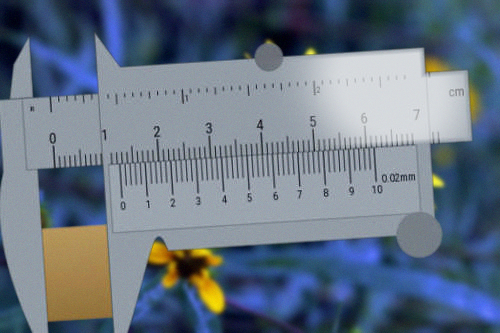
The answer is 12.5 mm
